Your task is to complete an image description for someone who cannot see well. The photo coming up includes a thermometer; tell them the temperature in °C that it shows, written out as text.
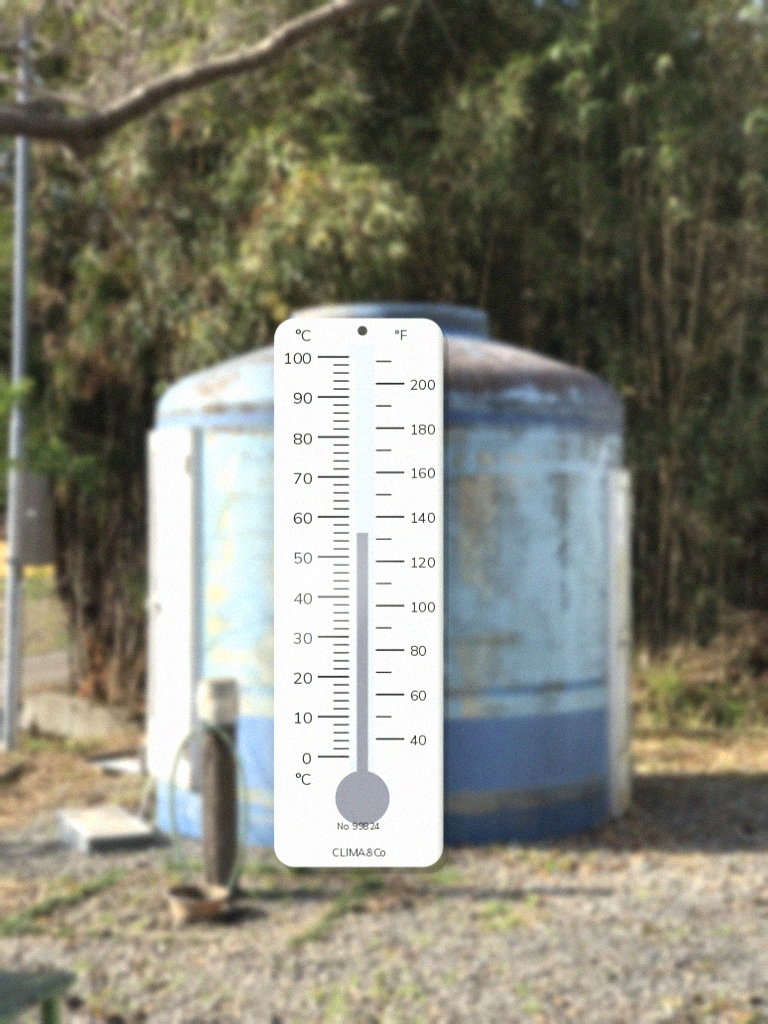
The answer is 56 °C
